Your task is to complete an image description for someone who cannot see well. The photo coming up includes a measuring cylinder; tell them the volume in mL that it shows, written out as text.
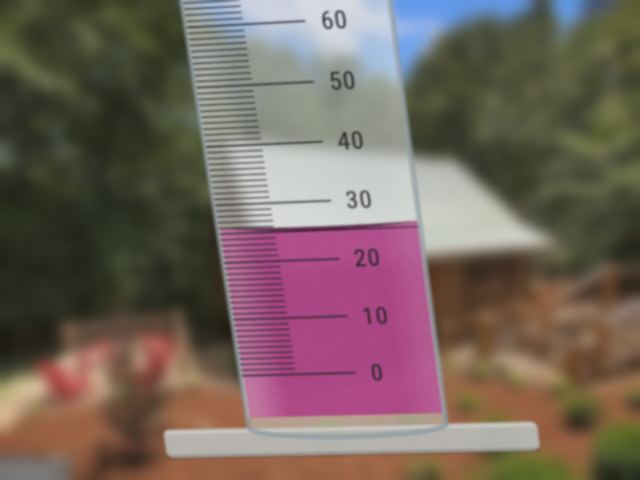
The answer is 25 mL
